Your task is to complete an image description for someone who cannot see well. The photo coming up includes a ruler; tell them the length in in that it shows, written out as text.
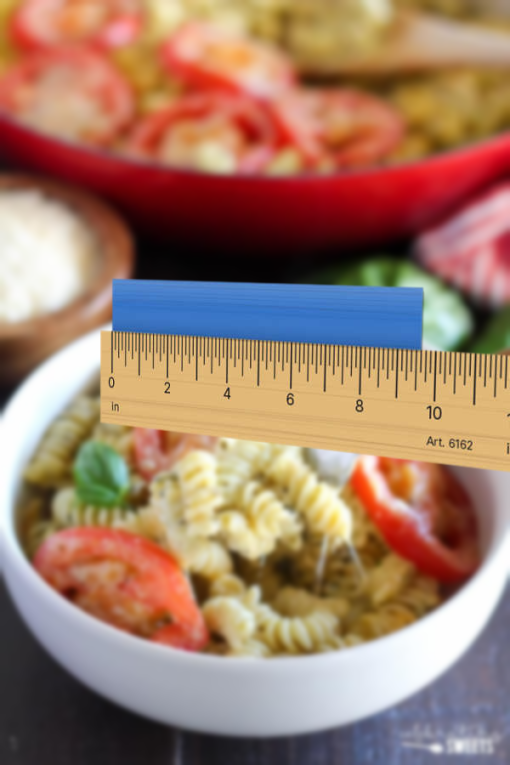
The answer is 9.625 in
